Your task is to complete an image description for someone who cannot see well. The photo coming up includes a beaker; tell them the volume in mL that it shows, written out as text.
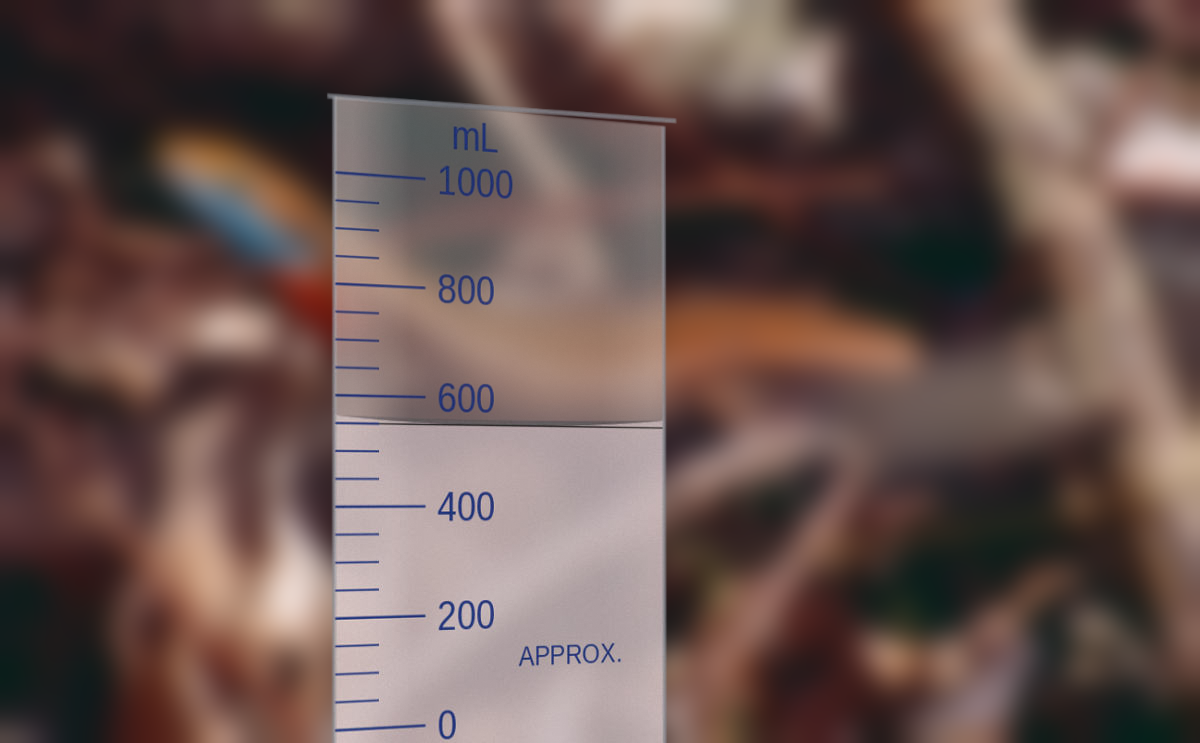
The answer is 550 mL
